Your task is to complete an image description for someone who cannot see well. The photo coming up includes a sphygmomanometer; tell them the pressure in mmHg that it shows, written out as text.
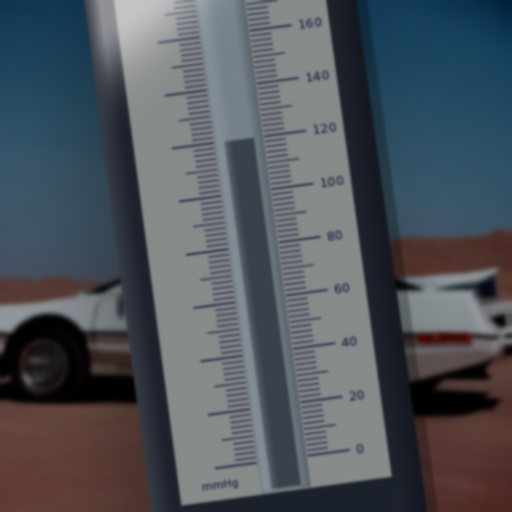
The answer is 120 mmHg
